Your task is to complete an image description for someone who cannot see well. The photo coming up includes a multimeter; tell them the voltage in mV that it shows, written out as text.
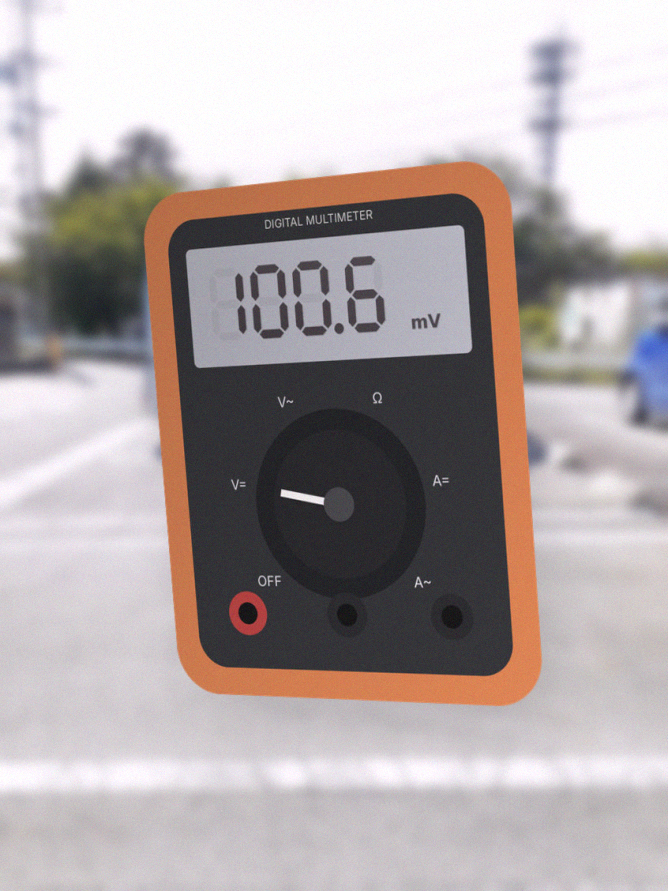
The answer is 100.6 mV
